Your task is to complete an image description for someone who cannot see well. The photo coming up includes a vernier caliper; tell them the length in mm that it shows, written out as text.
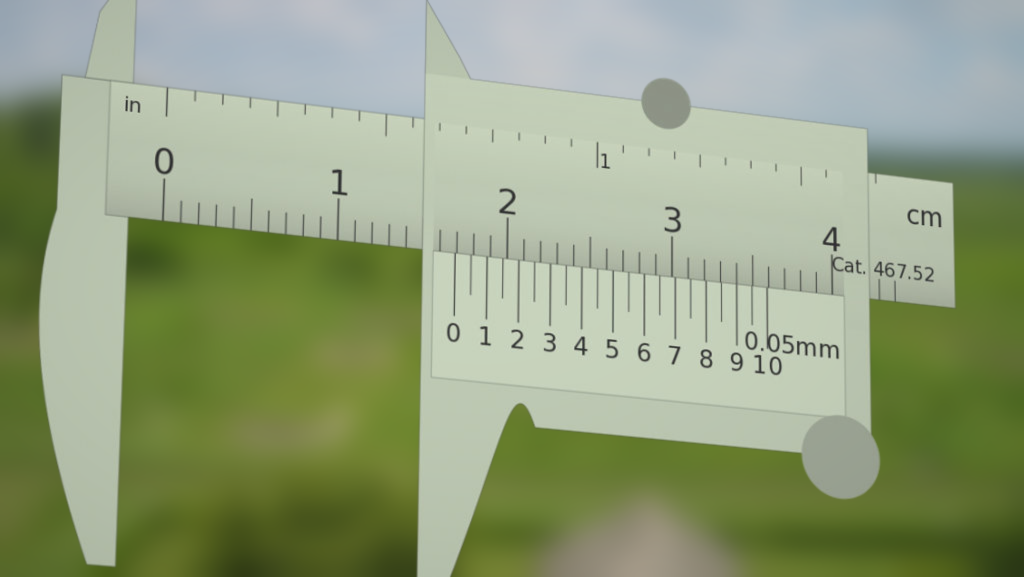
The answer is 16.9 mm
